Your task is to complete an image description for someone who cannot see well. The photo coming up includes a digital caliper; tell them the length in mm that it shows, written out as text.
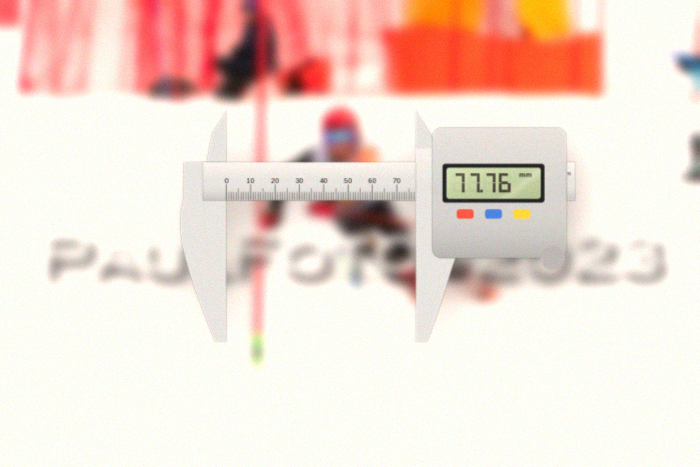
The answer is 77.76 mm
